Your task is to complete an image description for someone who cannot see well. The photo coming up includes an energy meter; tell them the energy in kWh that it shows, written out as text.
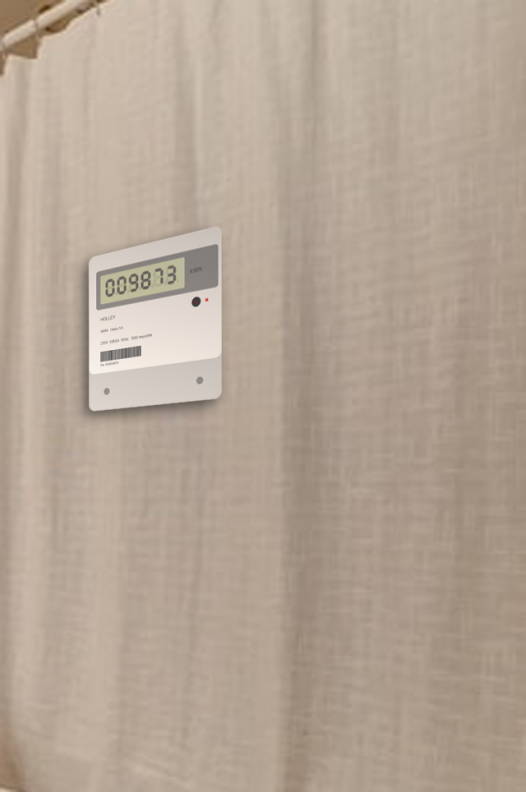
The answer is 9873 kWh
